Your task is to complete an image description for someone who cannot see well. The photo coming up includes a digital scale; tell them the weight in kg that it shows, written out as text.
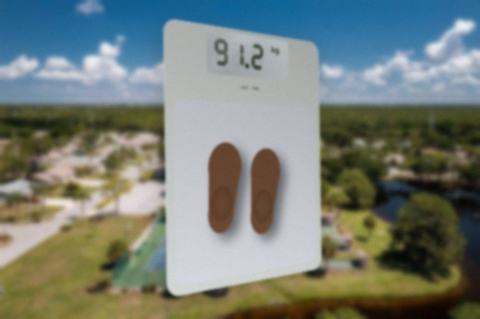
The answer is 91.2 kg
